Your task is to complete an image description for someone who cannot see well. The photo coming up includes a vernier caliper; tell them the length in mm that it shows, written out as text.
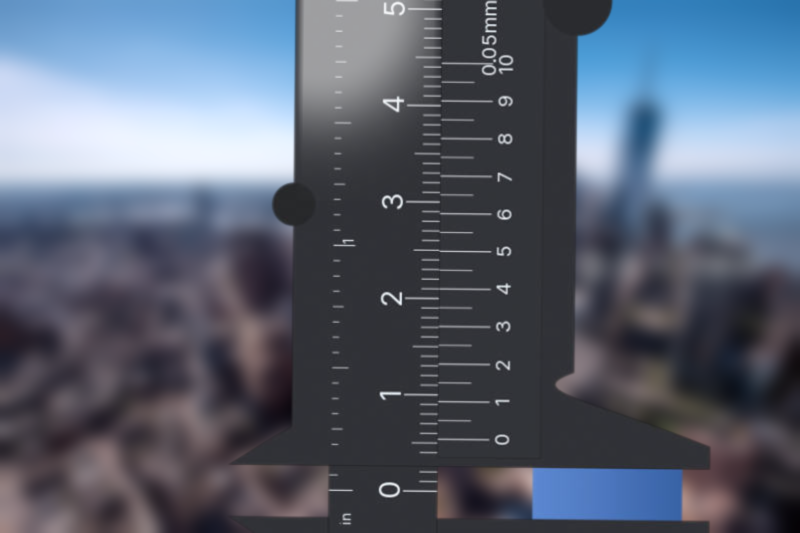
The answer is 5.4 mm
